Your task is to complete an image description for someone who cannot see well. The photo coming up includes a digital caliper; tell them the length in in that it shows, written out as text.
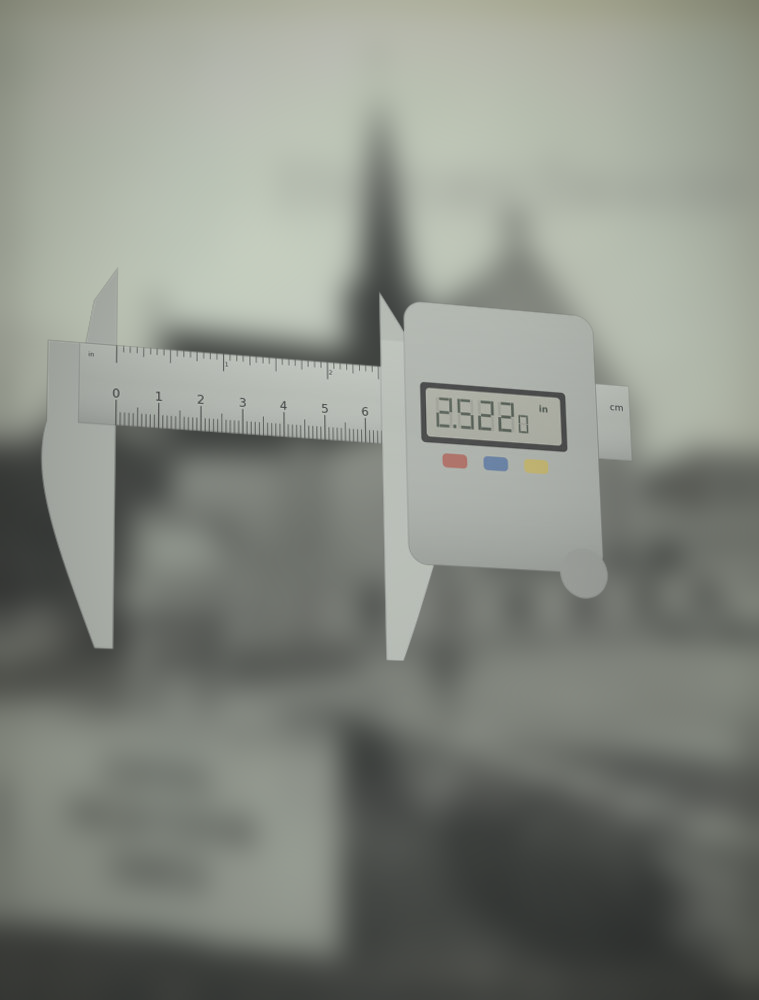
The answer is 2.5220 in
